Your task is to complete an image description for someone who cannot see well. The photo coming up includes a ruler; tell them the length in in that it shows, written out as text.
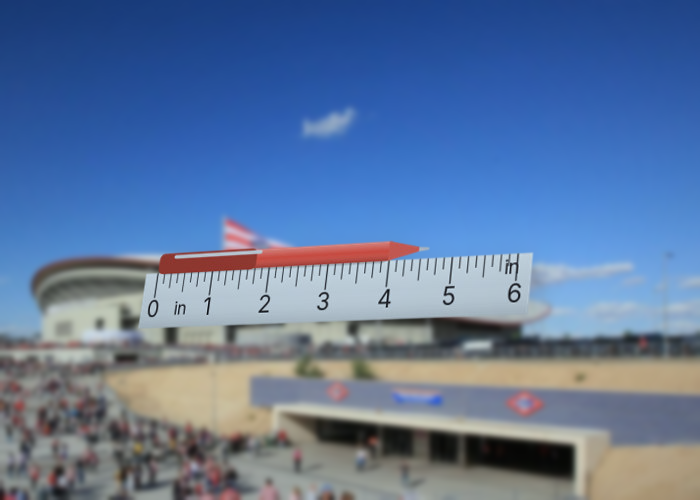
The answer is 4.625 in
